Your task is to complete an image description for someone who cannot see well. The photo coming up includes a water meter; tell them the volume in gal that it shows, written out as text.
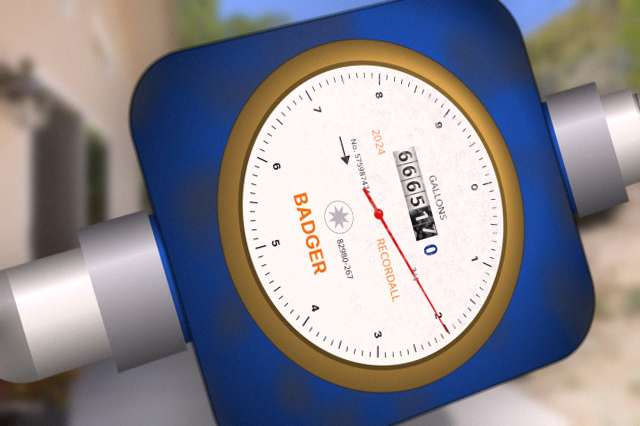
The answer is 6665172.0 gal
